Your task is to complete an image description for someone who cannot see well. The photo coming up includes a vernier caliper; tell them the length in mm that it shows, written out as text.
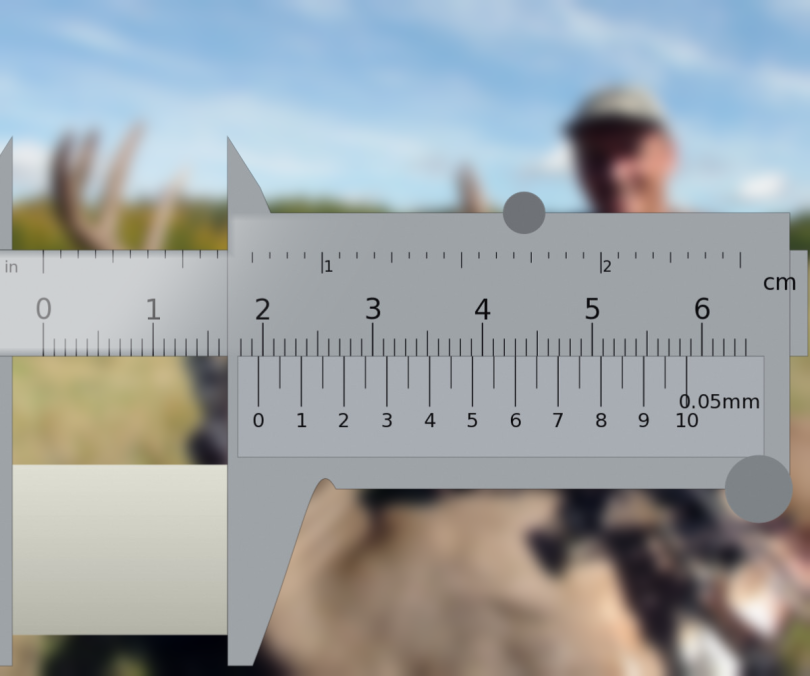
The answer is 19.6 mm
